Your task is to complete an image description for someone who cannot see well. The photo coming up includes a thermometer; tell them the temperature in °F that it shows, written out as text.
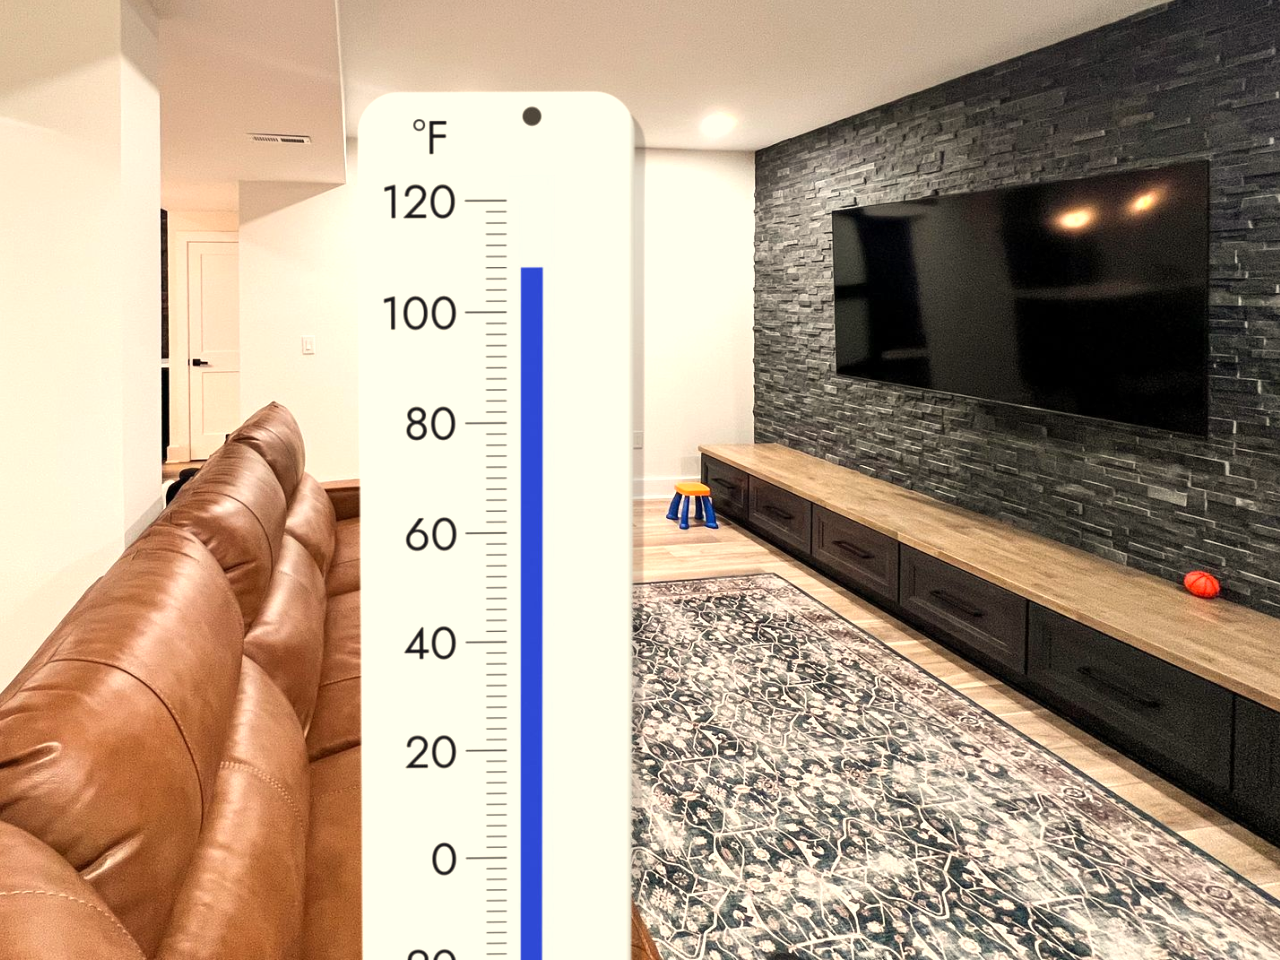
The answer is 108 °F
